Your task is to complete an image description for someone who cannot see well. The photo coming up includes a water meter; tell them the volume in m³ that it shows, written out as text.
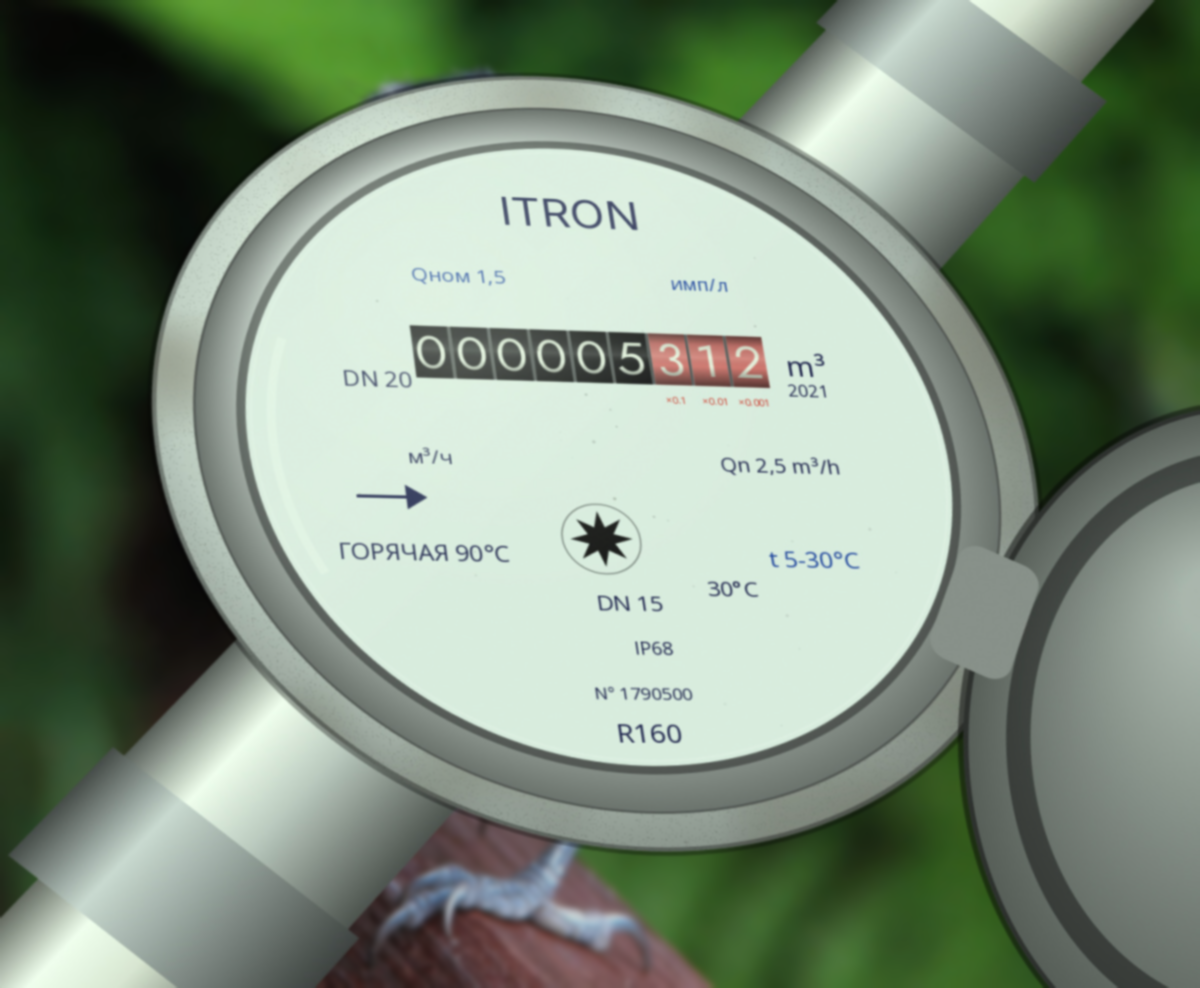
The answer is 5.312 m³
